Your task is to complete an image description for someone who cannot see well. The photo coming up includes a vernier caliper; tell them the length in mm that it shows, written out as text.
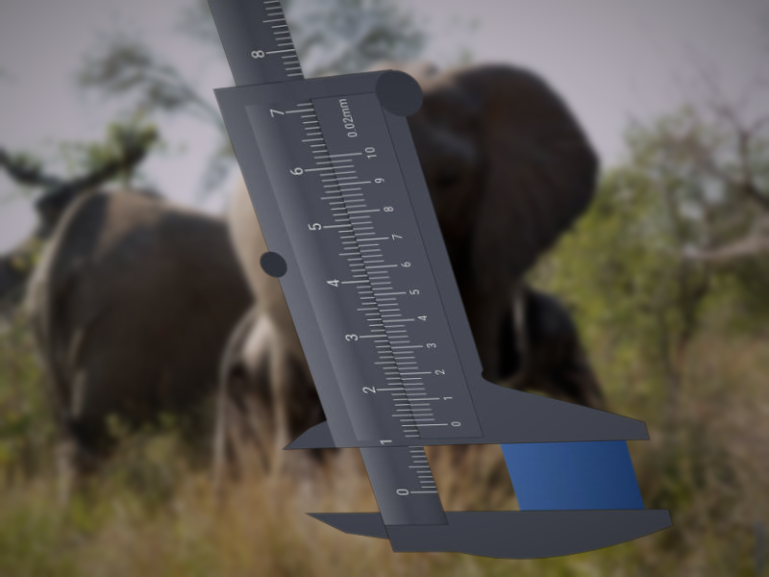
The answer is 13.0 mm
